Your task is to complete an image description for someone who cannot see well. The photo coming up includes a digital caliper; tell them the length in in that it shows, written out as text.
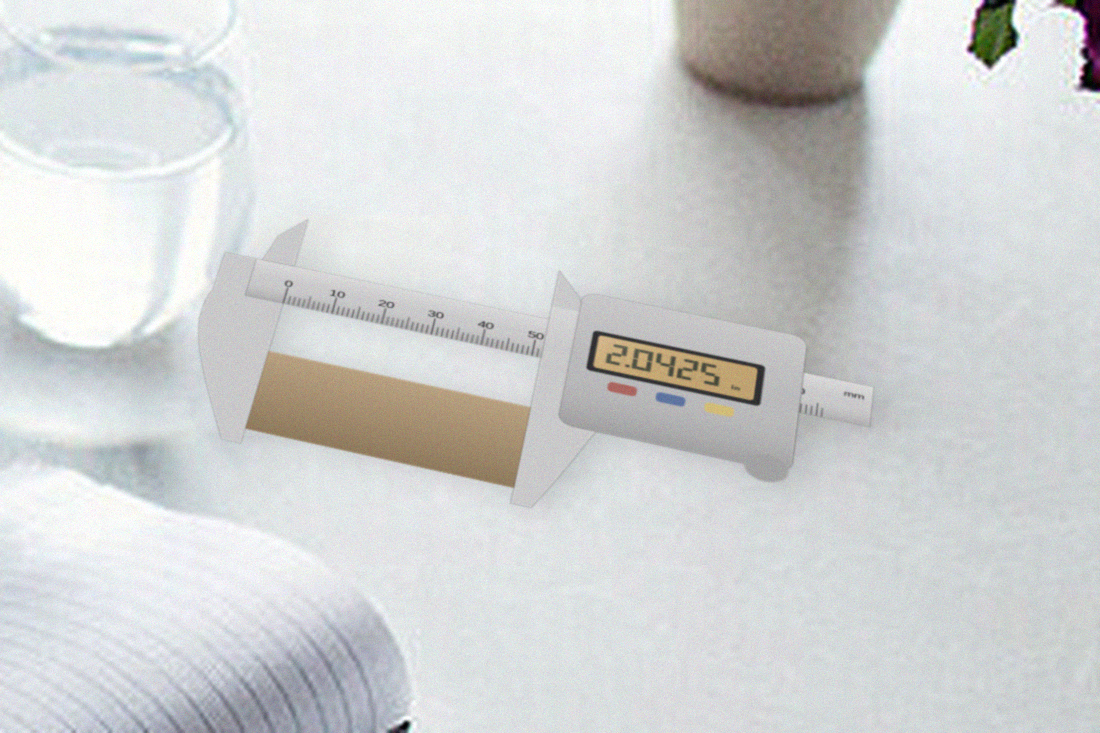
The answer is 2.0425 in
